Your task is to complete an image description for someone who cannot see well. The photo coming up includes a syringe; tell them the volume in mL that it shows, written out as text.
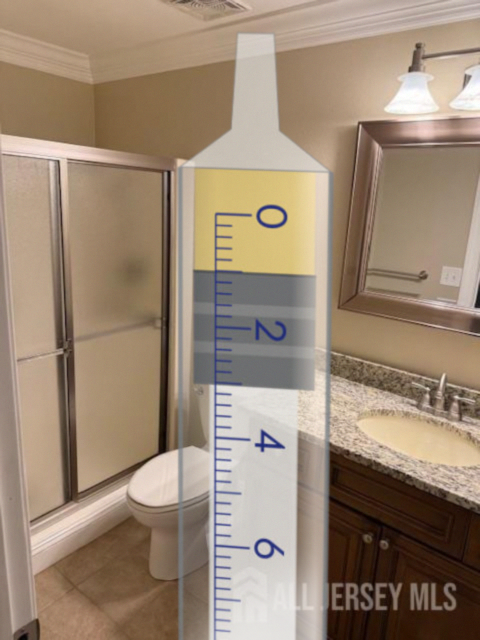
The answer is 1 mL
